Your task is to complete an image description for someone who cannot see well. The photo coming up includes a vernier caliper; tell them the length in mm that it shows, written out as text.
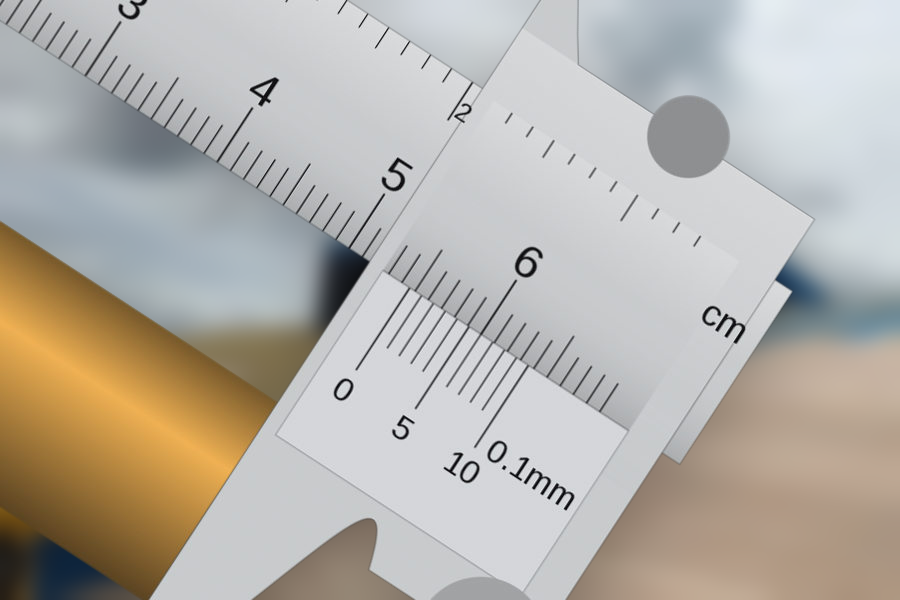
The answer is 54.6 mm
